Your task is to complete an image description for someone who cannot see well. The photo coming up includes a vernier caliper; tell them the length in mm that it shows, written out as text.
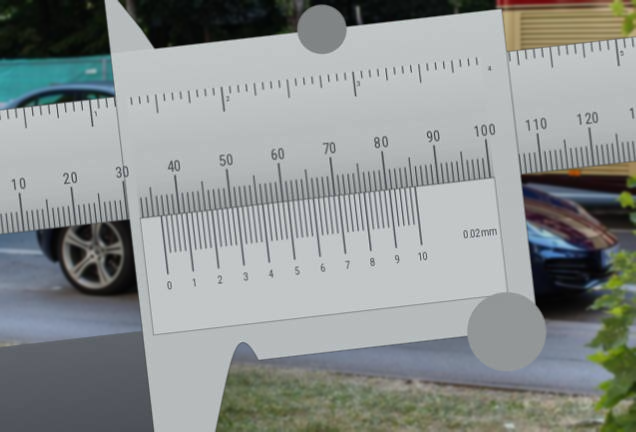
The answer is 36.5 mm
